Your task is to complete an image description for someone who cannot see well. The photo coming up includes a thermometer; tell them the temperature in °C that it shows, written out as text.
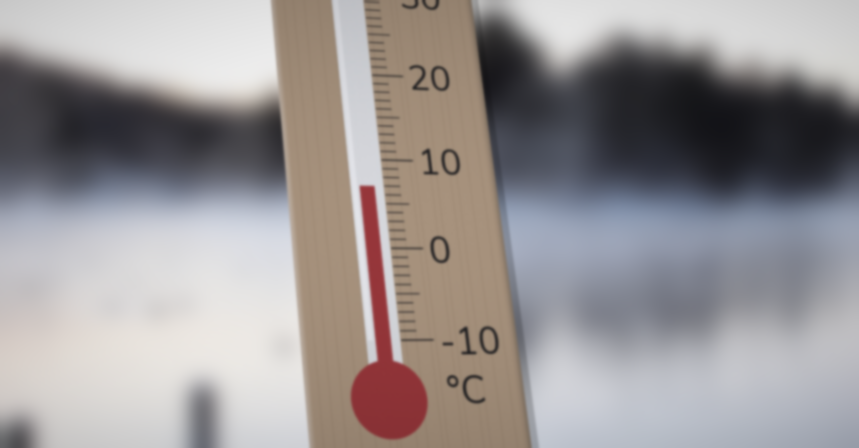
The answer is 7 °C
